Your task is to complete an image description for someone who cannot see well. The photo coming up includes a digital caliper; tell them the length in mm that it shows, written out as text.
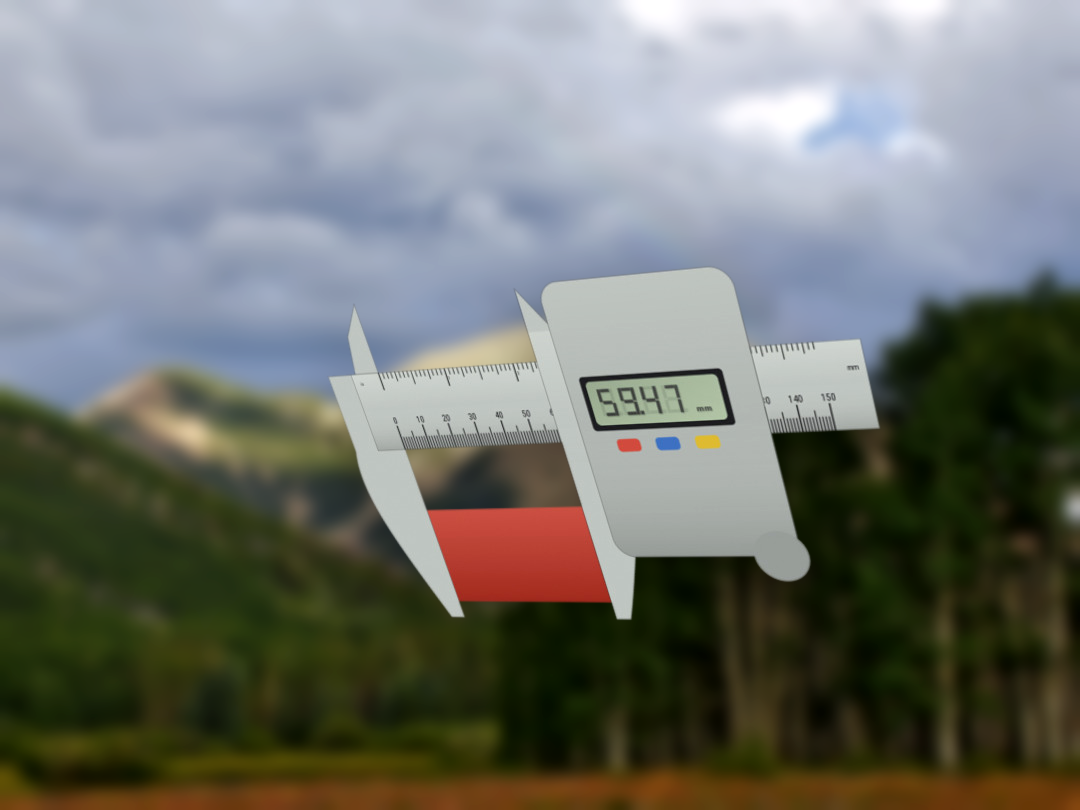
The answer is 59.47 mm
